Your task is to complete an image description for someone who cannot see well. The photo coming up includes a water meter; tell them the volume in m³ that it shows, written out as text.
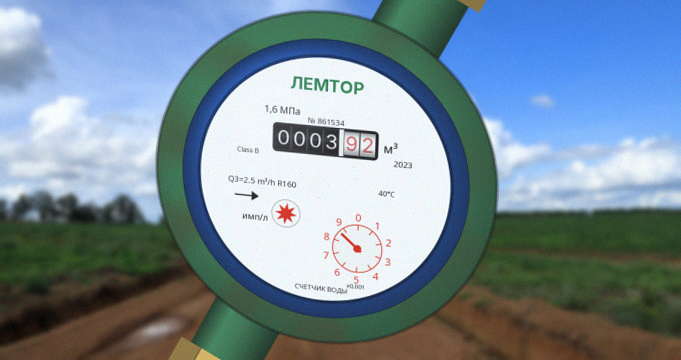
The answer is 3.928 m³
